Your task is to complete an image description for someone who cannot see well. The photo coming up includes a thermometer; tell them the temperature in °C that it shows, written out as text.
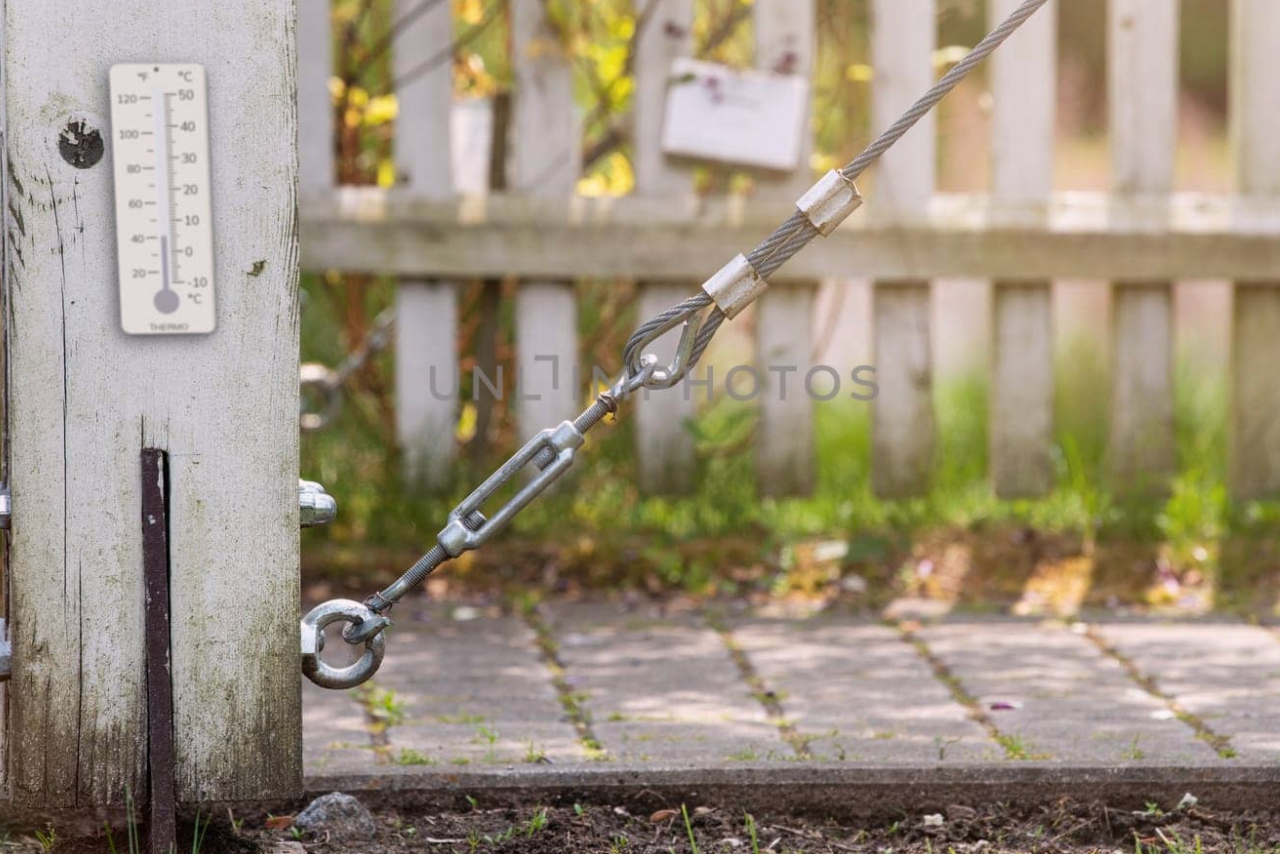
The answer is 5 °C
